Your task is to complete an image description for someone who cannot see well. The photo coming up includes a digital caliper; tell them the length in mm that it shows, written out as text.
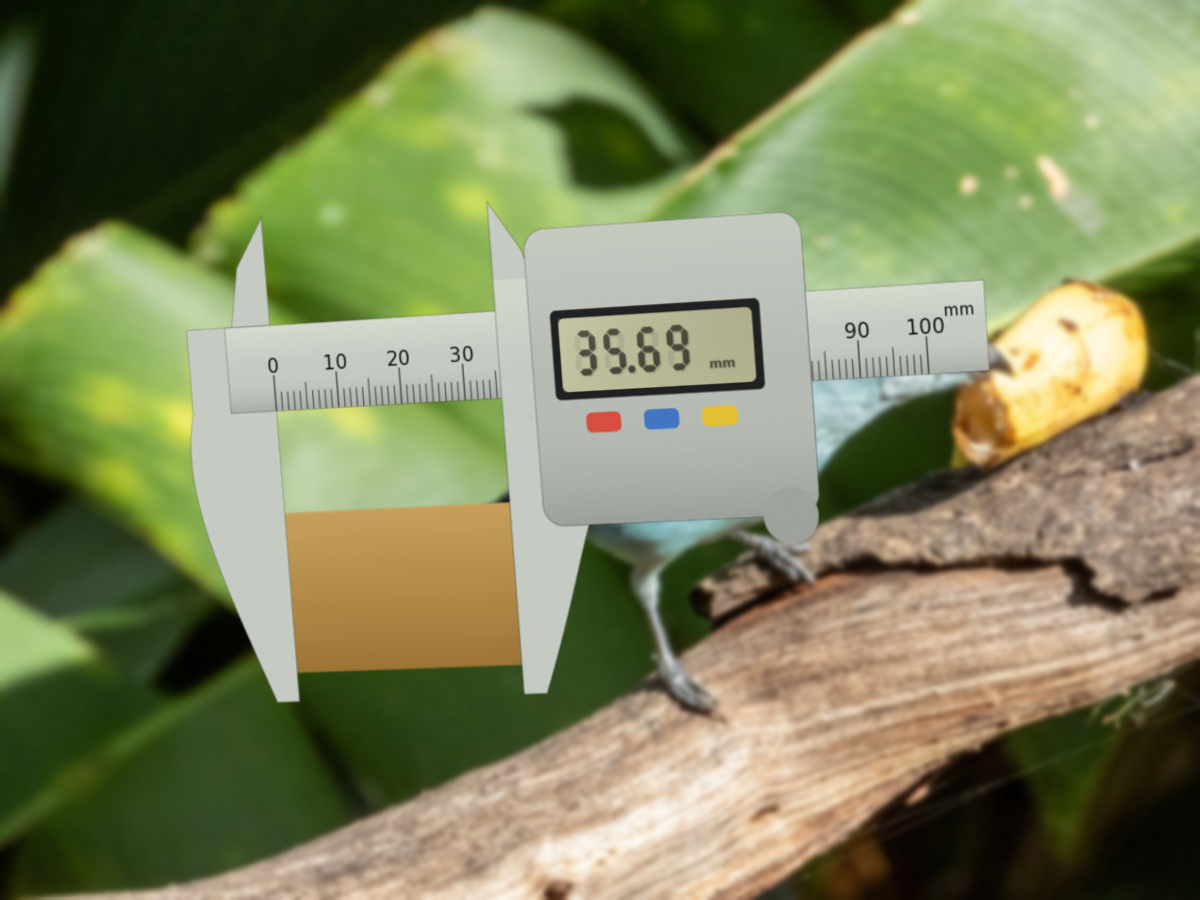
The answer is 35.69 mm
